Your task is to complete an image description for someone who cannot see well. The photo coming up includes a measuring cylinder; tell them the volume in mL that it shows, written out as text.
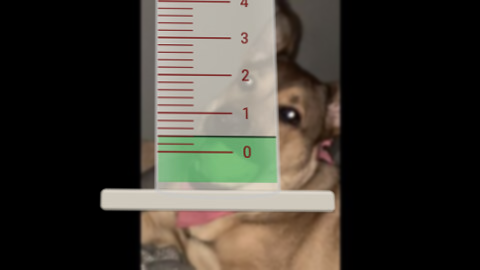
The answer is 0.4 mL
